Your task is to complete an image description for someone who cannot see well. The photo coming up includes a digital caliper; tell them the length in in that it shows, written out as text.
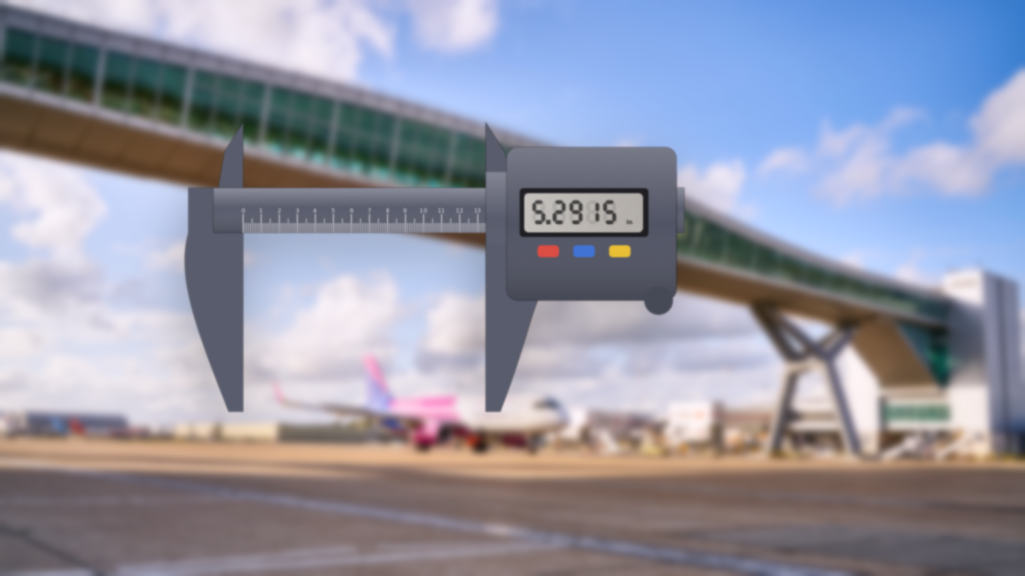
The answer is 5.2915 in
